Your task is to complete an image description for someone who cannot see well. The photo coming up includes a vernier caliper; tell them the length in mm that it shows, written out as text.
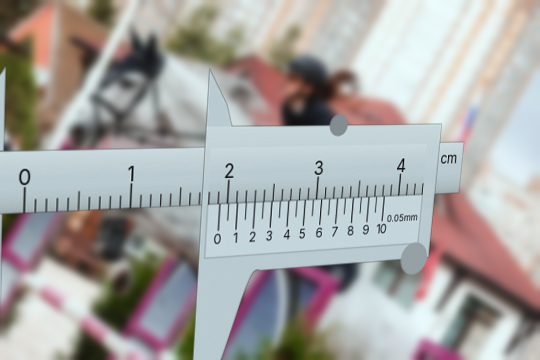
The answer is 19.2 mm
